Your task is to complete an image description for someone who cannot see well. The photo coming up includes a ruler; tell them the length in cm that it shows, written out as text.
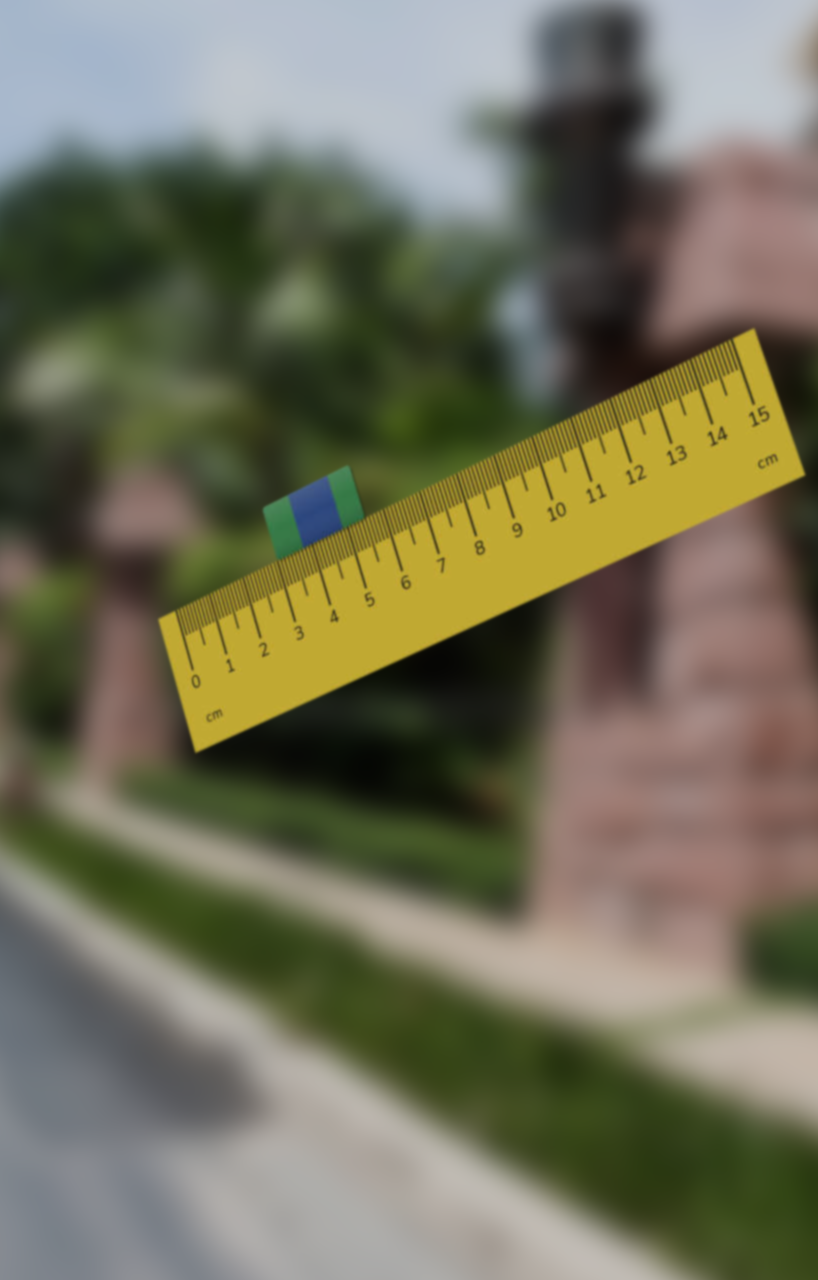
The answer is 2.5 cm
